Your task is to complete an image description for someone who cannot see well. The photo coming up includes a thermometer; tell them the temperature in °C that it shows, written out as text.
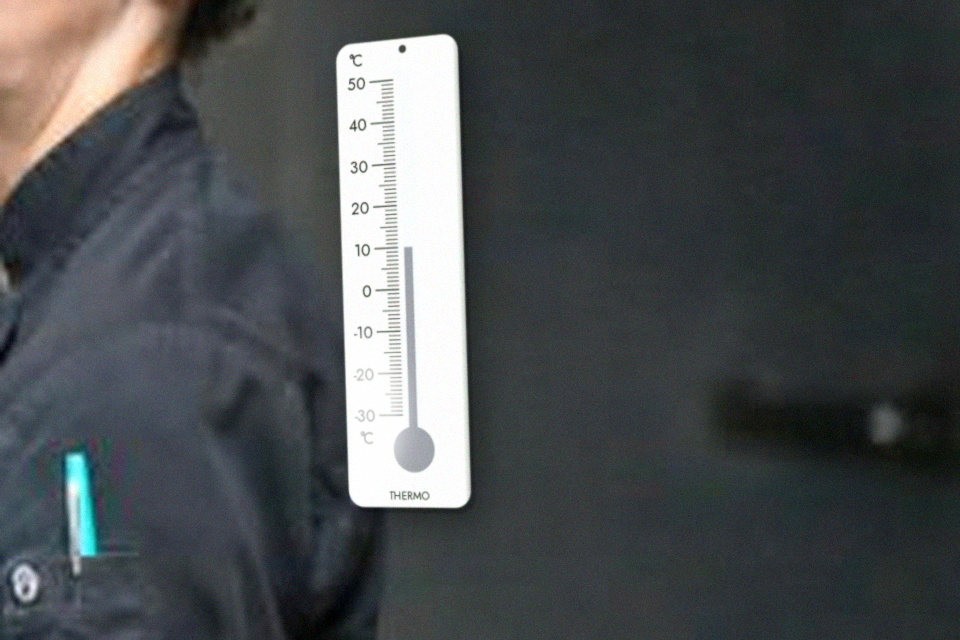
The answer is 10 °C
